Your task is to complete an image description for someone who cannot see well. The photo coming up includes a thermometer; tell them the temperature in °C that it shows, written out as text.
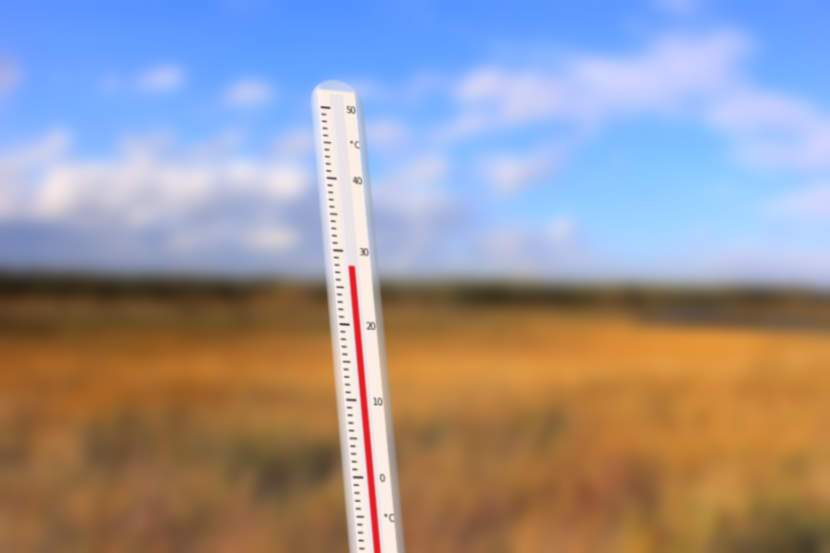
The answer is 28 °C
